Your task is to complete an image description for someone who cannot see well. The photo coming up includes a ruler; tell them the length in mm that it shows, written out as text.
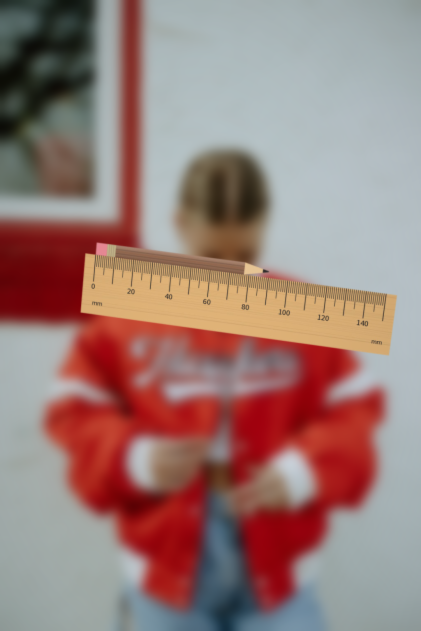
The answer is 90 mm
